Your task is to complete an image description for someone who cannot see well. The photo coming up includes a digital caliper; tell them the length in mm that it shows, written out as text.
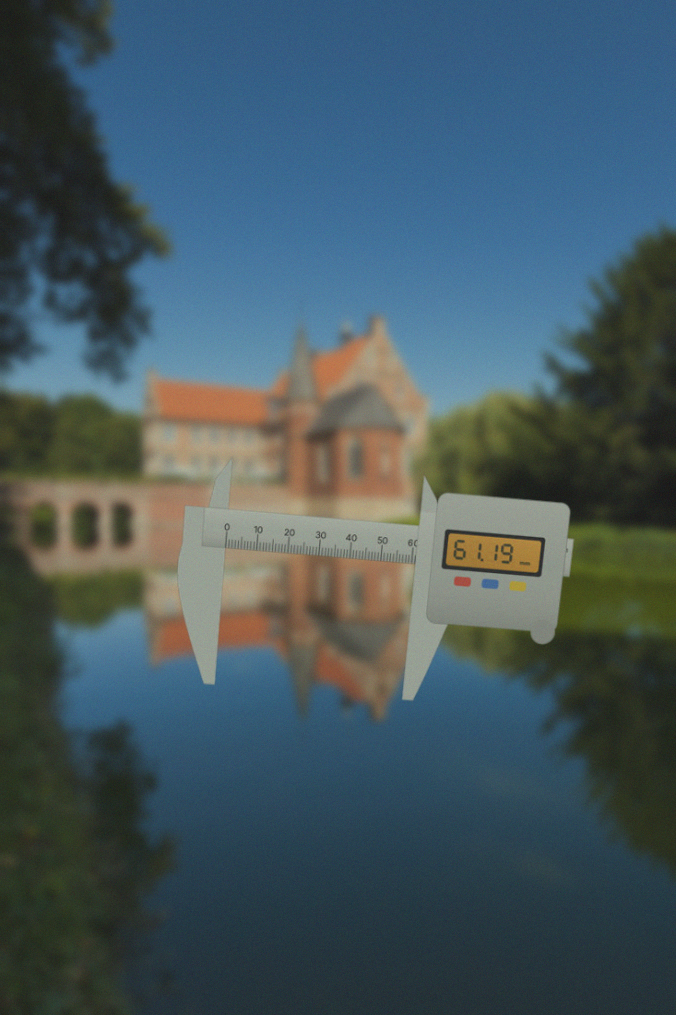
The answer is 61.19 mm
